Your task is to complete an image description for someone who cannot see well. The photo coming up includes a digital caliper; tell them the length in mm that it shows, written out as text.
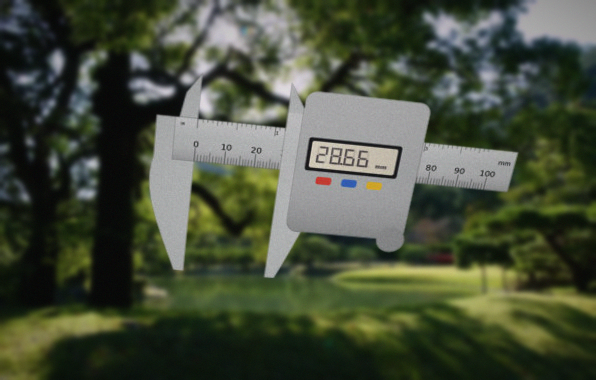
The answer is 28.66 mm
